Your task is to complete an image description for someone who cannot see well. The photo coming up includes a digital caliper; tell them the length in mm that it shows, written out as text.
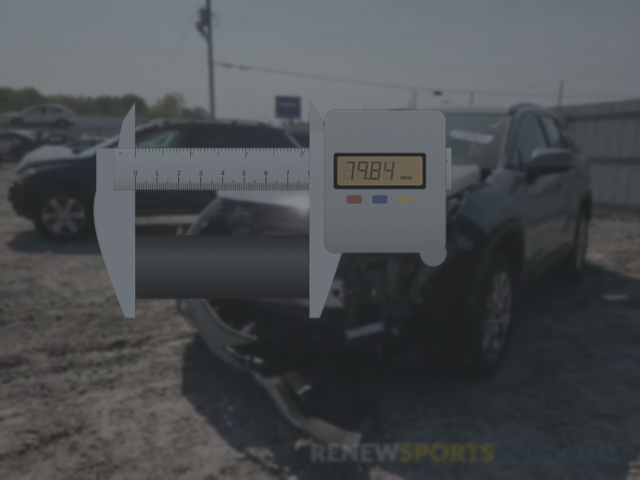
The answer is 79.84 mm
